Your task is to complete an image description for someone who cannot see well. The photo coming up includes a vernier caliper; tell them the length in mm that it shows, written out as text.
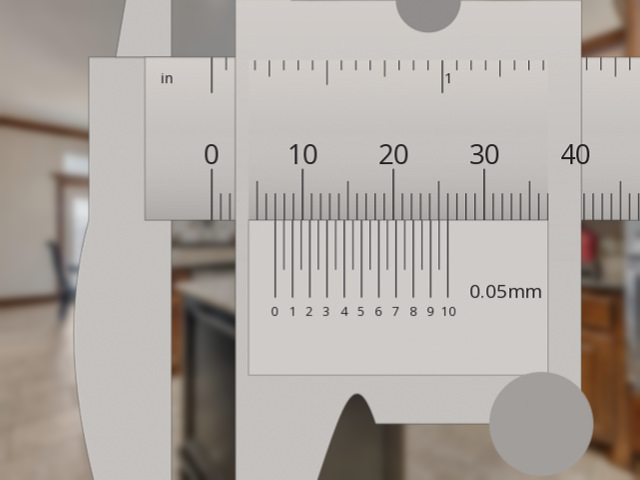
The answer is 7.0 mm
